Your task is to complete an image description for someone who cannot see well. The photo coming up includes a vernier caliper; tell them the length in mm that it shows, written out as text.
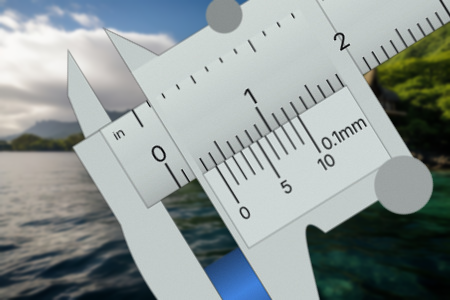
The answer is 3.9 mm
